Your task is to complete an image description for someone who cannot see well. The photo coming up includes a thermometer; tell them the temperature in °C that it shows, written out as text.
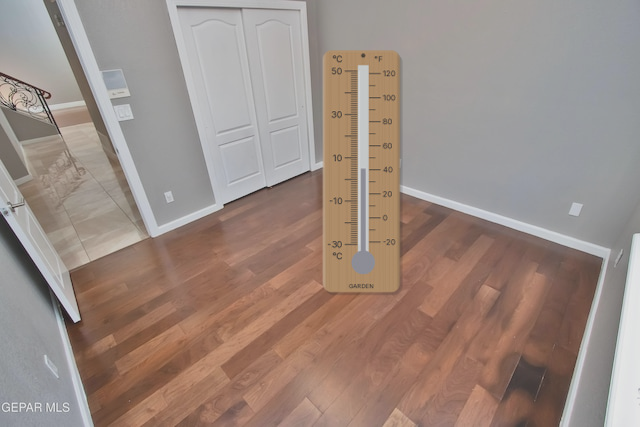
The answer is 5 °C
